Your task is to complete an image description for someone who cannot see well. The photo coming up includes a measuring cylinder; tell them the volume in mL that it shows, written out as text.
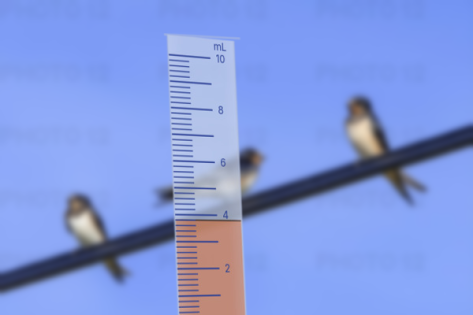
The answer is 3.8 mL
